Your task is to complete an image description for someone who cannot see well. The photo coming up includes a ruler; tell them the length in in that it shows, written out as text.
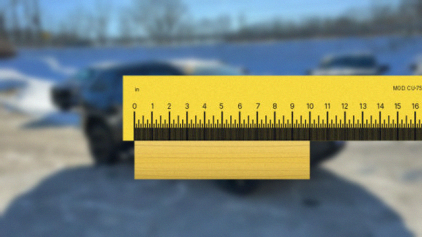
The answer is 10 in
